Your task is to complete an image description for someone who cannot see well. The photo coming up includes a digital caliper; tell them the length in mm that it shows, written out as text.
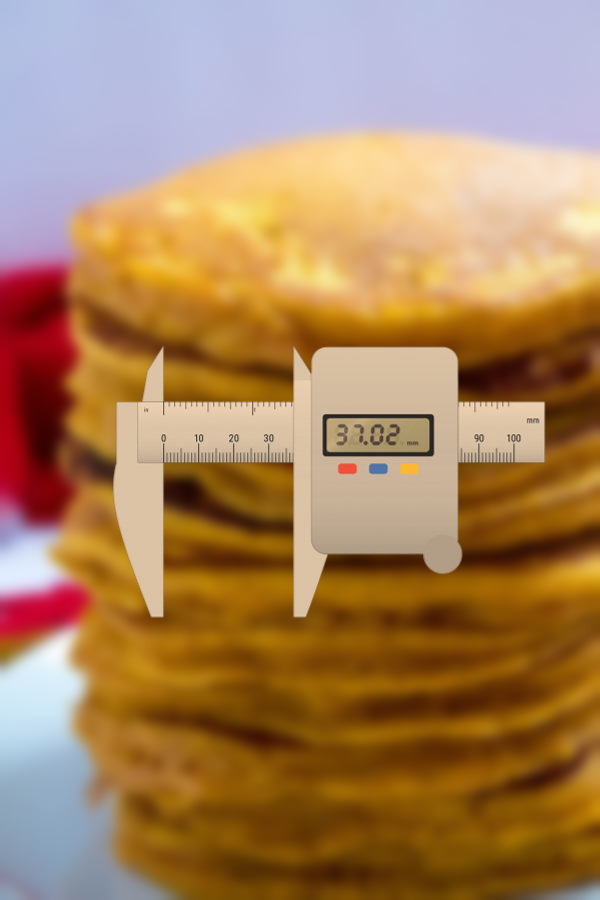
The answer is 37.02 mm
